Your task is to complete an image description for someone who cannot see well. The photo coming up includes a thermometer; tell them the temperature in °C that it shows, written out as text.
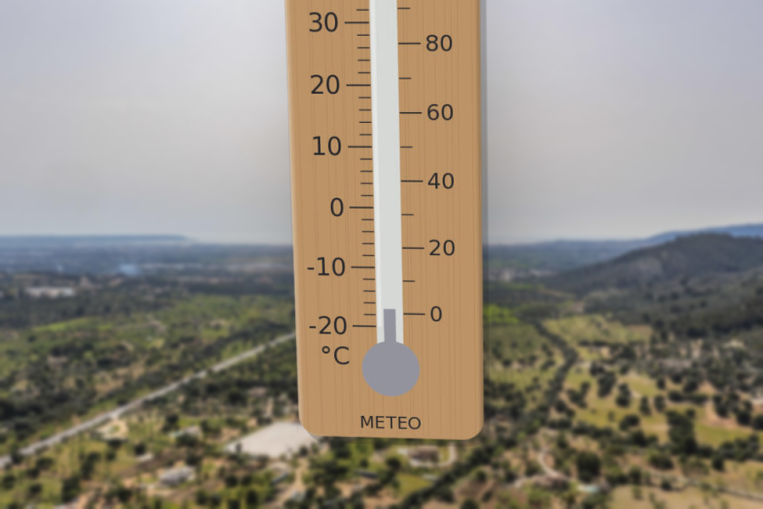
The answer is -17 °C
